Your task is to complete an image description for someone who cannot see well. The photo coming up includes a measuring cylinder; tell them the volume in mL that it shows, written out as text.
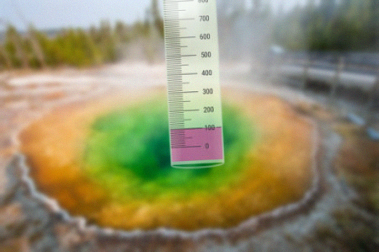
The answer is 100 mL
